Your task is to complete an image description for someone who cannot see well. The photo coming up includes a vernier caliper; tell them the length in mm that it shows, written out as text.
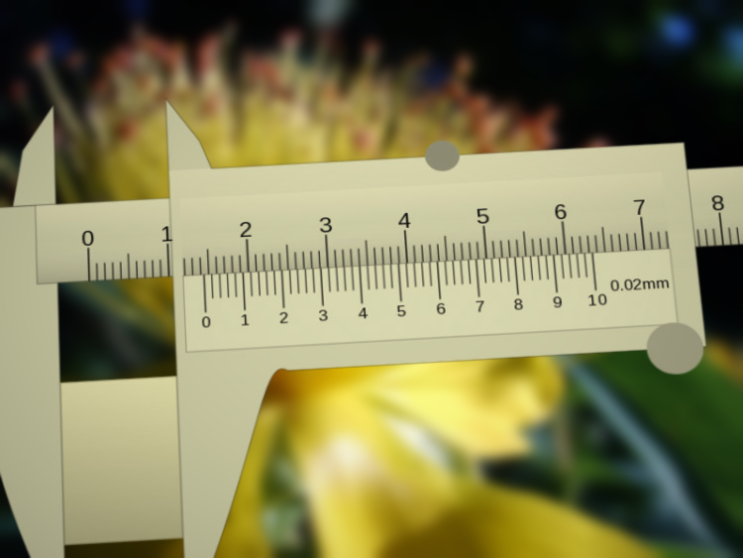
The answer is 14.4 mm
